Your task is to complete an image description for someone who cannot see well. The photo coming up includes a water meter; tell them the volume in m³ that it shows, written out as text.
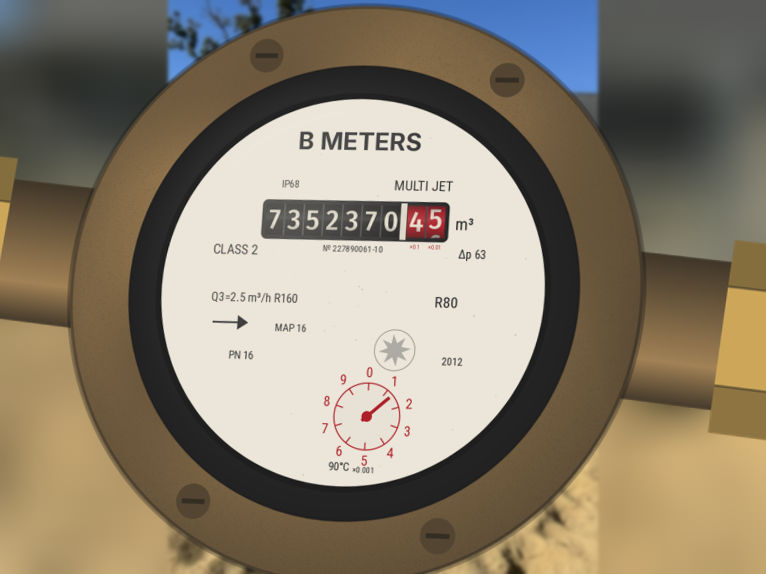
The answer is 7352370.451 m³
